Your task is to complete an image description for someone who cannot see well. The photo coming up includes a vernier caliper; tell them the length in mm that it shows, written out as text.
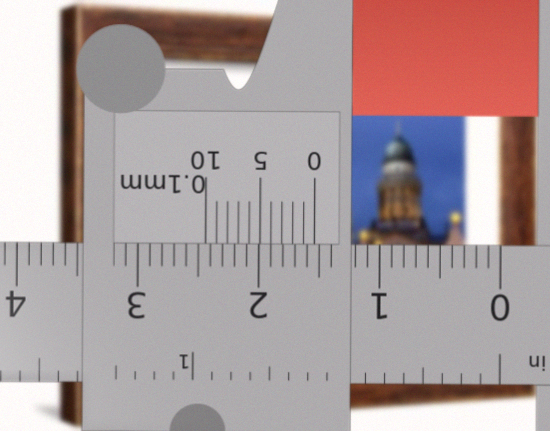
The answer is 15.4 mm
